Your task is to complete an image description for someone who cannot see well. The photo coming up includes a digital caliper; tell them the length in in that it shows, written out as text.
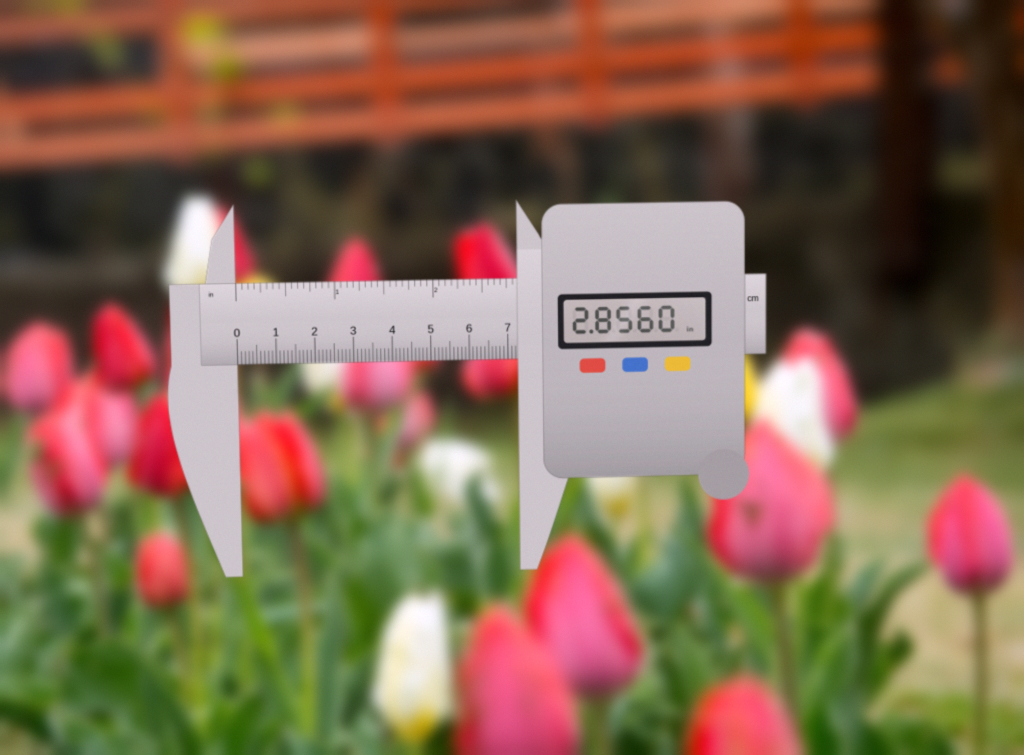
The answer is 2.8560 in
